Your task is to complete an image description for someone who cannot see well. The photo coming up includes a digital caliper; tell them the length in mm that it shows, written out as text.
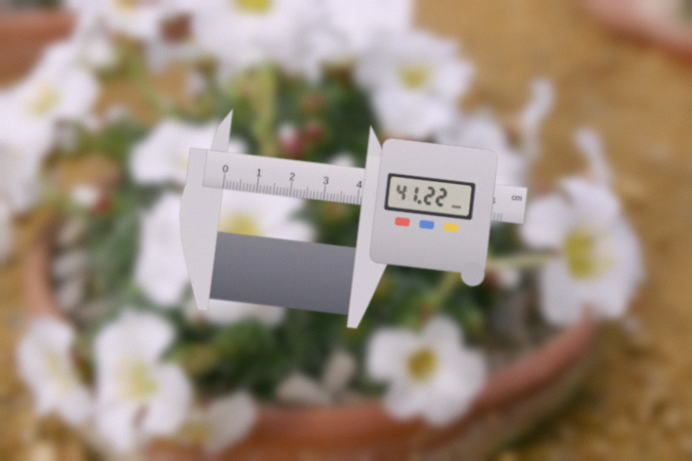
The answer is 41.22 mm
